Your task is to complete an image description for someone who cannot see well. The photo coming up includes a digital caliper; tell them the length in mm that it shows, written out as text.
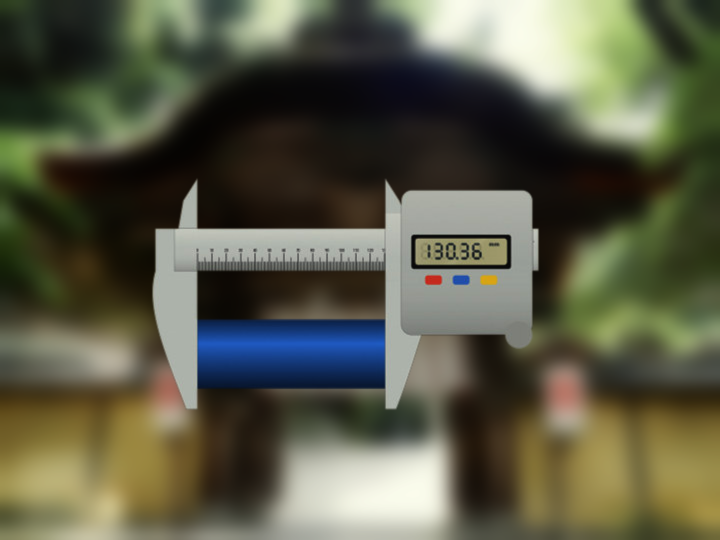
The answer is 130.36 mm
